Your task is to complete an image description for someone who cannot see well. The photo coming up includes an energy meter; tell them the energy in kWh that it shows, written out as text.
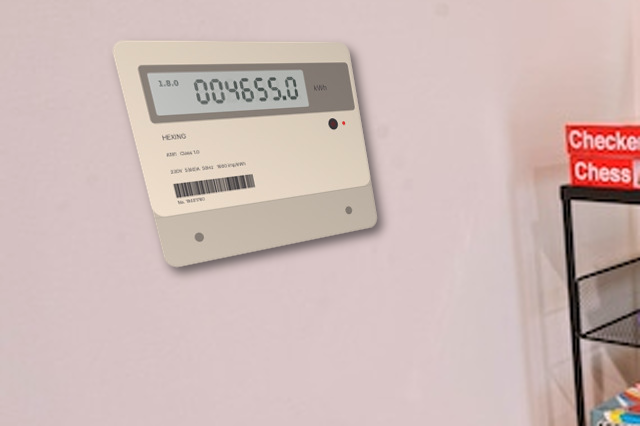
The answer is 4655.0 kWh
